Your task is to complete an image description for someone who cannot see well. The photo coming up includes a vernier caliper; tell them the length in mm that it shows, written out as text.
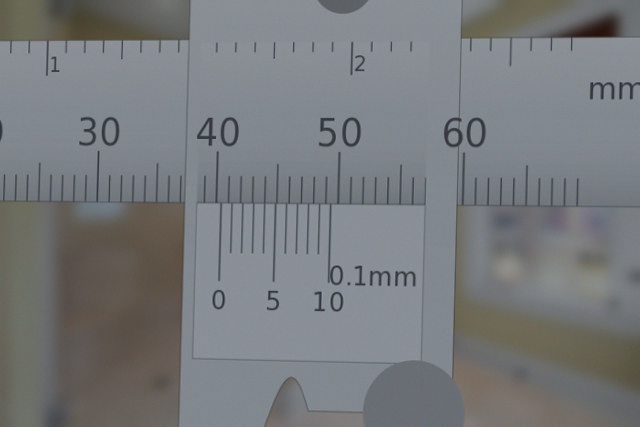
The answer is 40.4 mm
